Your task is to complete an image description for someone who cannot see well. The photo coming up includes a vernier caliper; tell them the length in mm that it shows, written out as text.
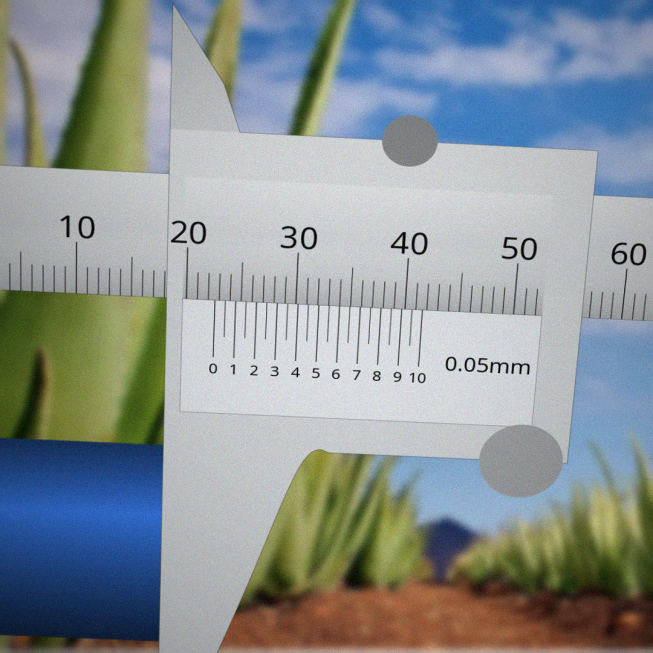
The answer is 22.6 mm
